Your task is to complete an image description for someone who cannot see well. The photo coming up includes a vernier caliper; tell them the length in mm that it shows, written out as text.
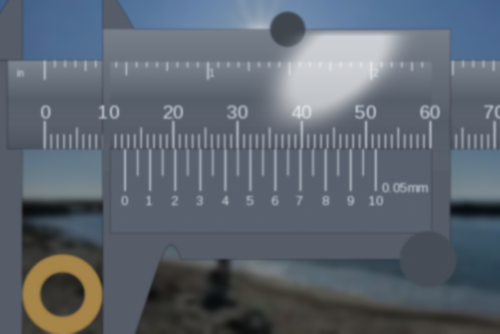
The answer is 12.5 mm
